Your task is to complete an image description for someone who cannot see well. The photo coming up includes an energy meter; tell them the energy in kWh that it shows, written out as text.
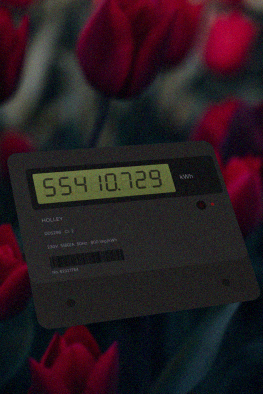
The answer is 55410.729 kWh
